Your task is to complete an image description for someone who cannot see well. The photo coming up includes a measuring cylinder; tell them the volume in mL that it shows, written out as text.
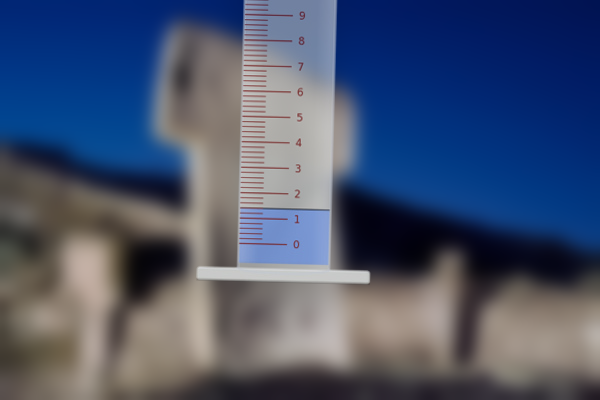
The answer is 1.4 mL
